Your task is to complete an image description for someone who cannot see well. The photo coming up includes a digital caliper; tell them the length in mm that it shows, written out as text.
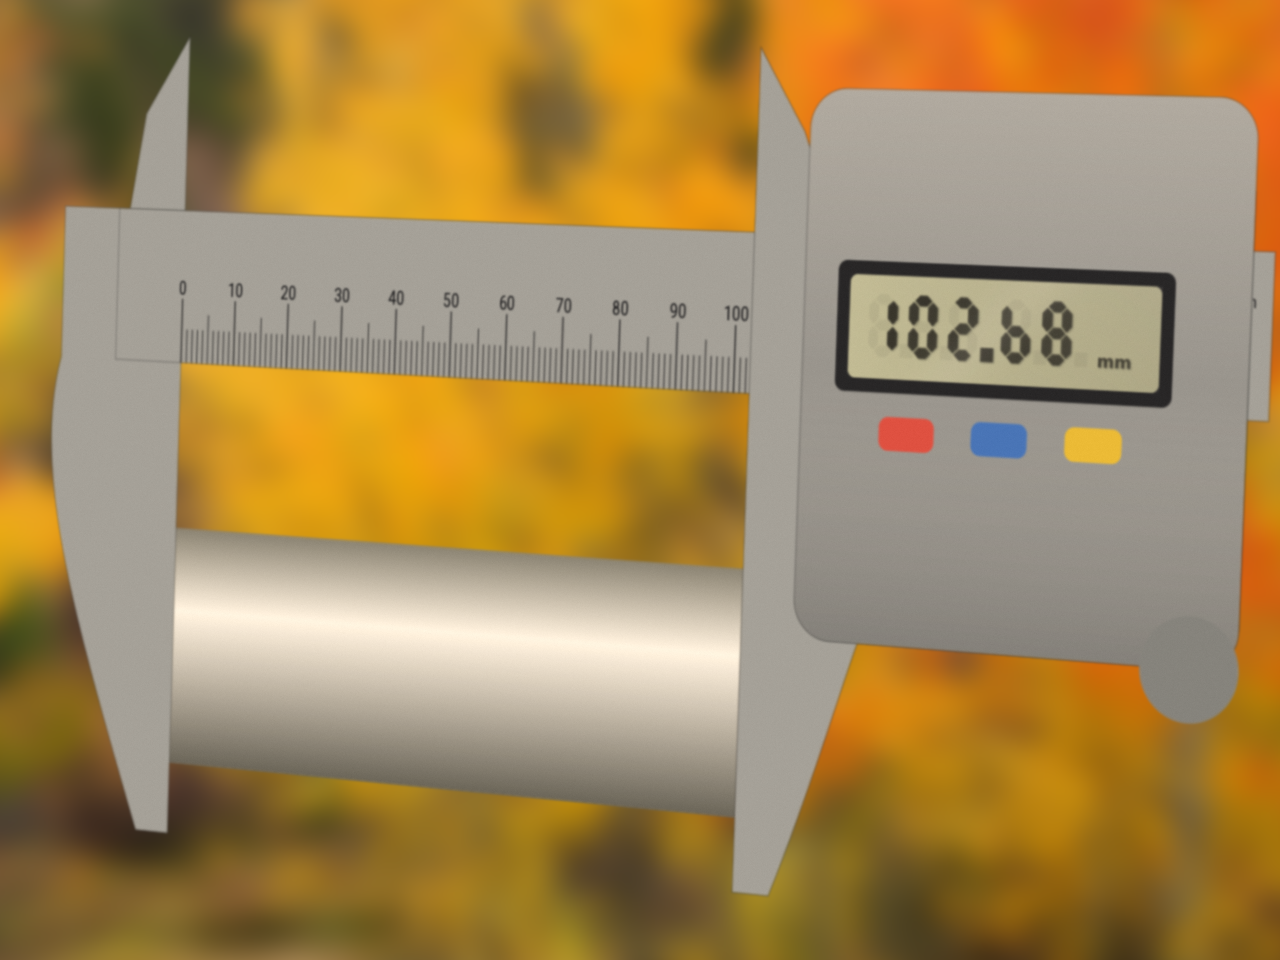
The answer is 102.68 mm
